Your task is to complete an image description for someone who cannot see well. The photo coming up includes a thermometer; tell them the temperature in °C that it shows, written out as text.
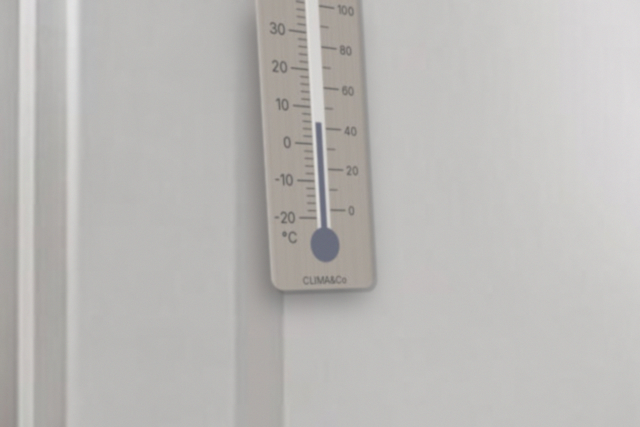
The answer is 6 °C
